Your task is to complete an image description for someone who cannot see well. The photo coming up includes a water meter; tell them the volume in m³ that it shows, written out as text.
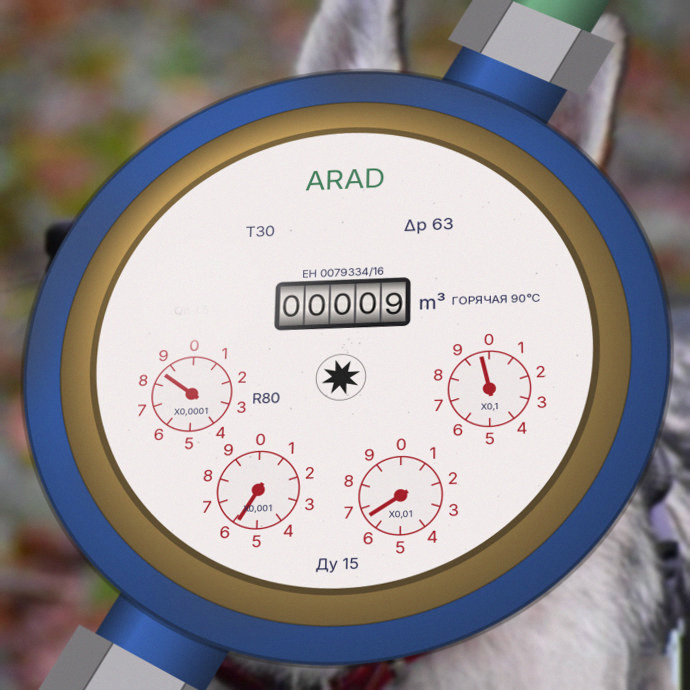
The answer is 8.9658 m³
